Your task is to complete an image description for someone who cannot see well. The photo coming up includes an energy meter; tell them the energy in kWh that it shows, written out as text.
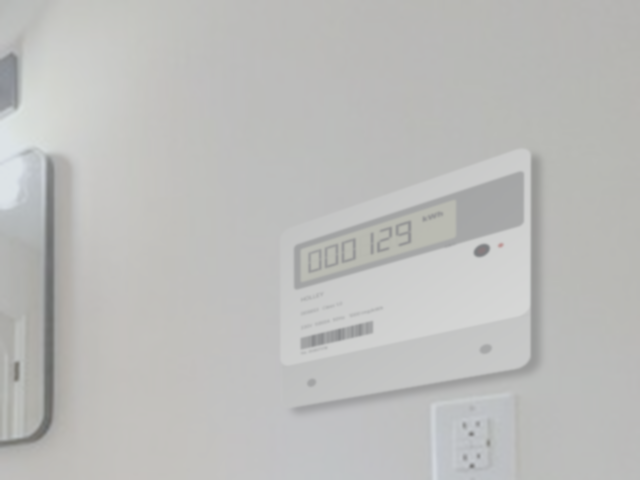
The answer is 129 kWh
